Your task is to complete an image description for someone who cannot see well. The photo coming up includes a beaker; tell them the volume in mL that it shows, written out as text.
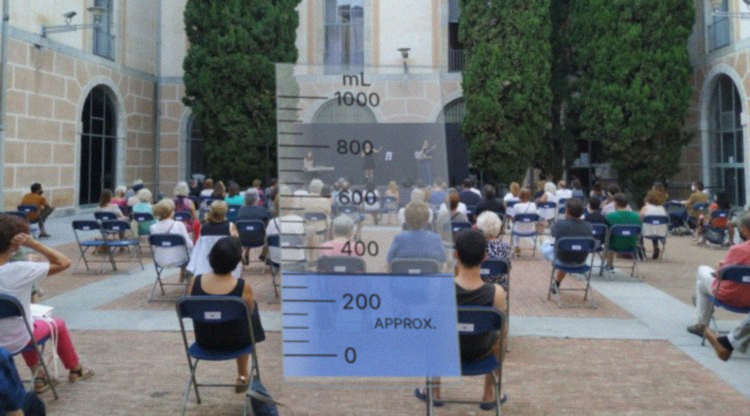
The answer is 300 mL
